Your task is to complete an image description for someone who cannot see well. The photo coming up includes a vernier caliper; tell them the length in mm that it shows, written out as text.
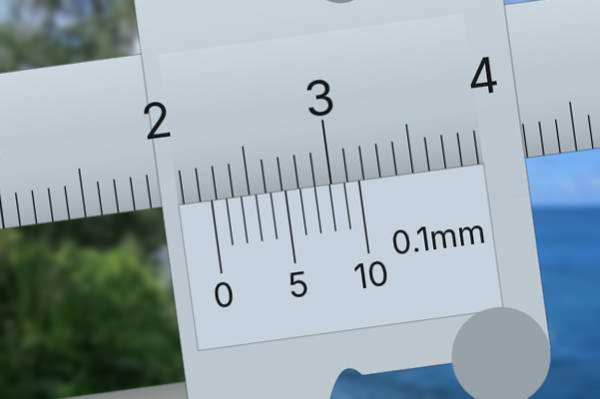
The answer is 22.7 mm
